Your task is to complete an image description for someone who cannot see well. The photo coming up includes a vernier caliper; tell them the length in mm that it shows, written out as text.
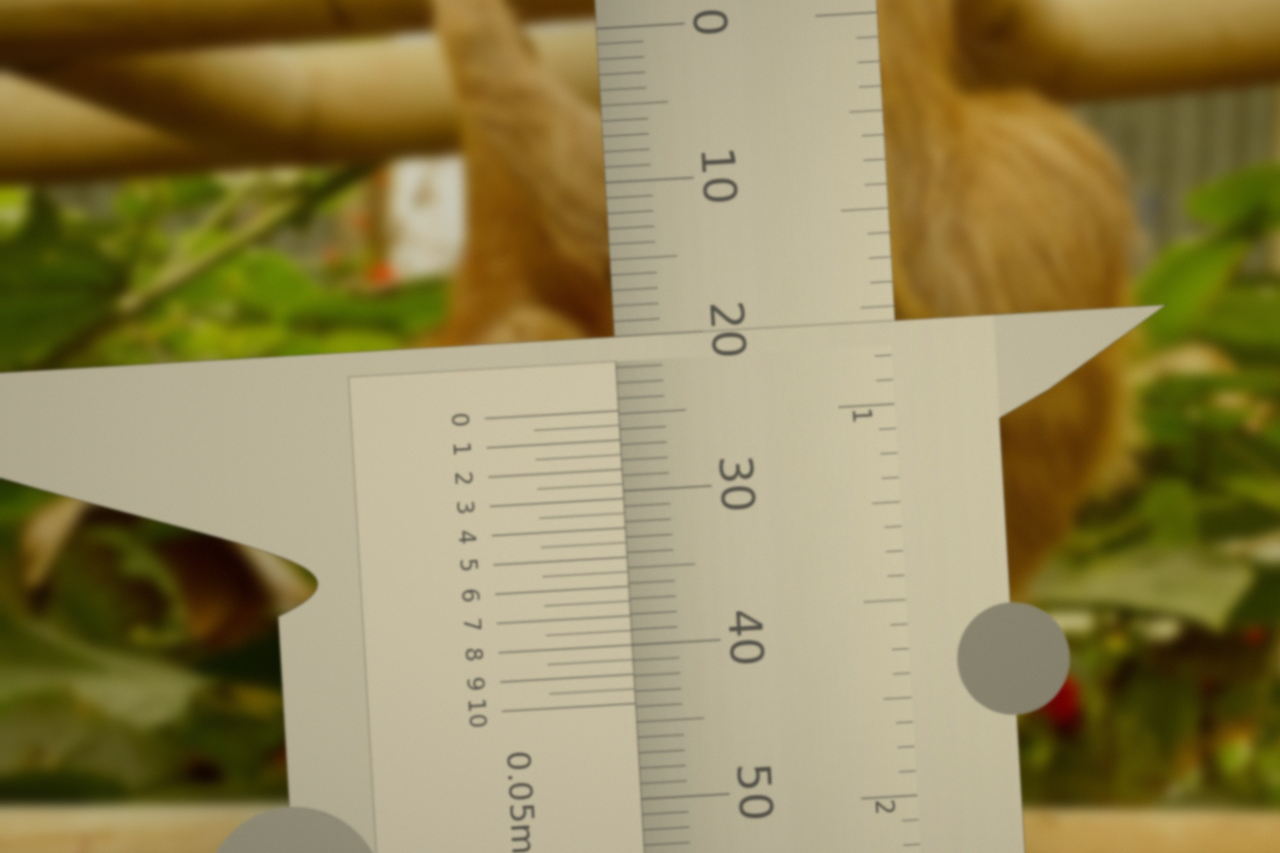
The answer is 24.8 mm
